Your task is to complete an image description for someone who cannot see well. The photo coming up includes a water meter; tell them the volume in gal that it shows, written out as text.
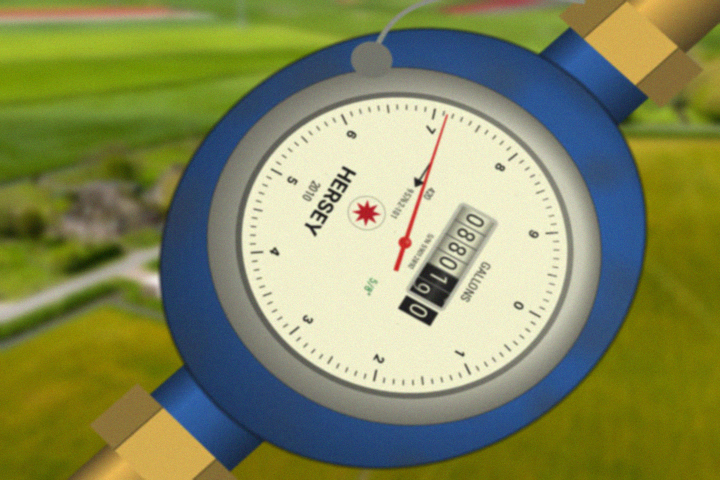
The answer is 880187.1 gal
